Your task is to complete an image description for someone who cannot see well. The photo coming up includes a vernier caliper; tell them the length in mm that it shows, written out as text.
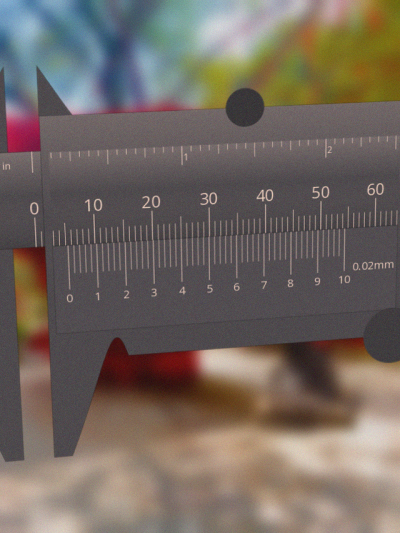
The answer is 5.4 mm
